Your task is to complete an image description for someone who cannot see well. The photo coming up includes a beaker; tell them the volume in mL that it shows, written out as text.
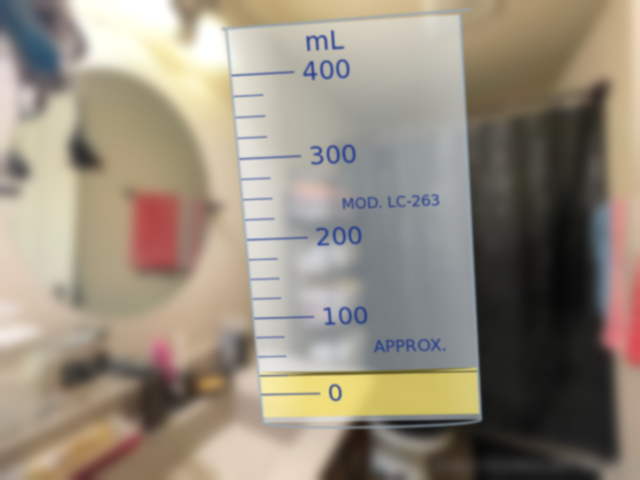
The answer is 25 mL
